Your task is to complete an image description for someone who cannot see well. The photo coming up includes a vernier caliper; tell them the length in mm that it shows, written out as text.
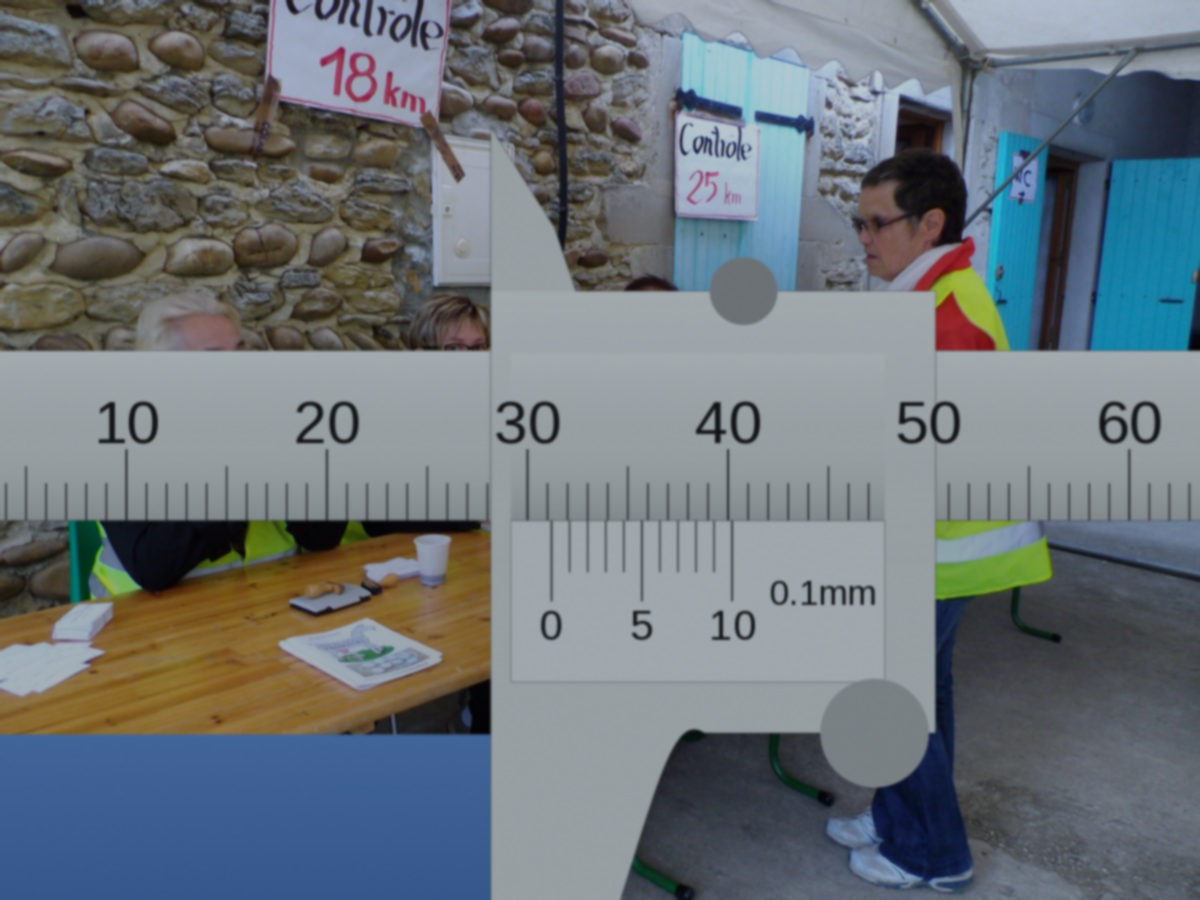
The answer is 31.2 mm
